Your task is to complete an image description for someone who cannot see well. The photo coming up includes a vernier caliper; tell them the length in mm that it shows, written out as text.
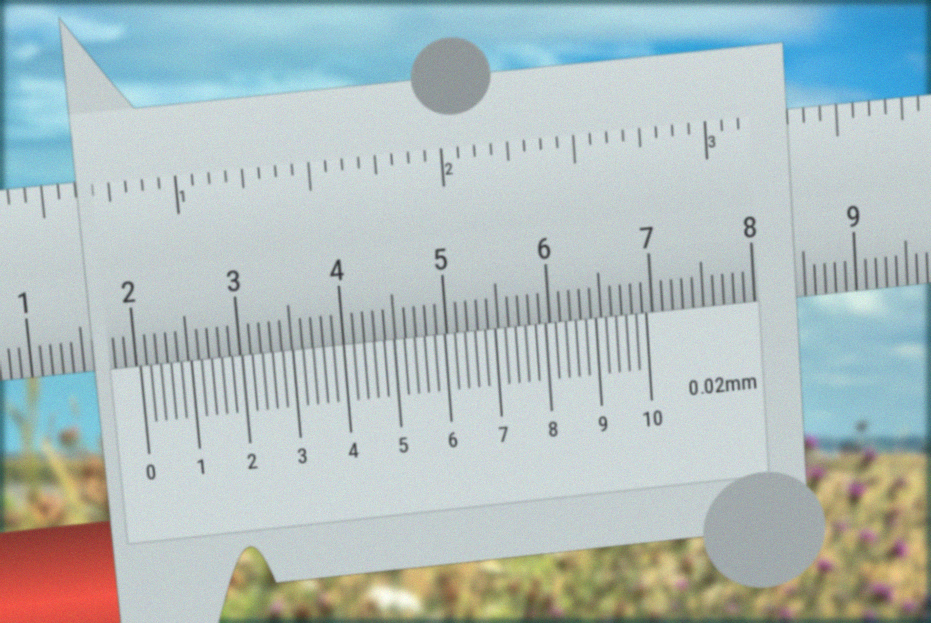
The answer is 20.4 mm
